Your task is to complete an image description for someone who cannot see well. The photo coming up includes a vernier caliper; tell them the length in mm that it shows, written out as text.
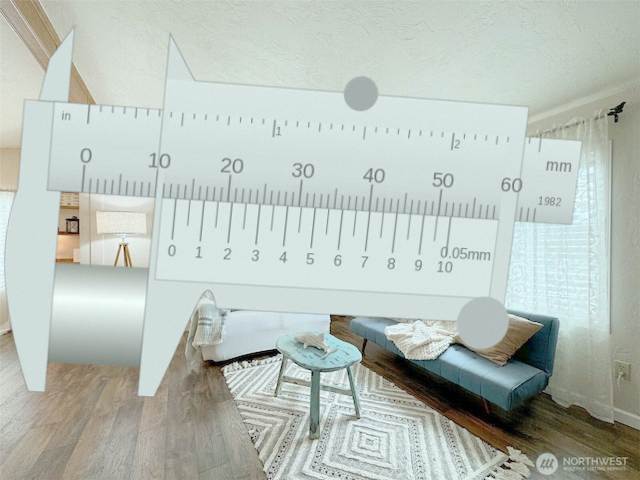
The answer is 12.8 mm
